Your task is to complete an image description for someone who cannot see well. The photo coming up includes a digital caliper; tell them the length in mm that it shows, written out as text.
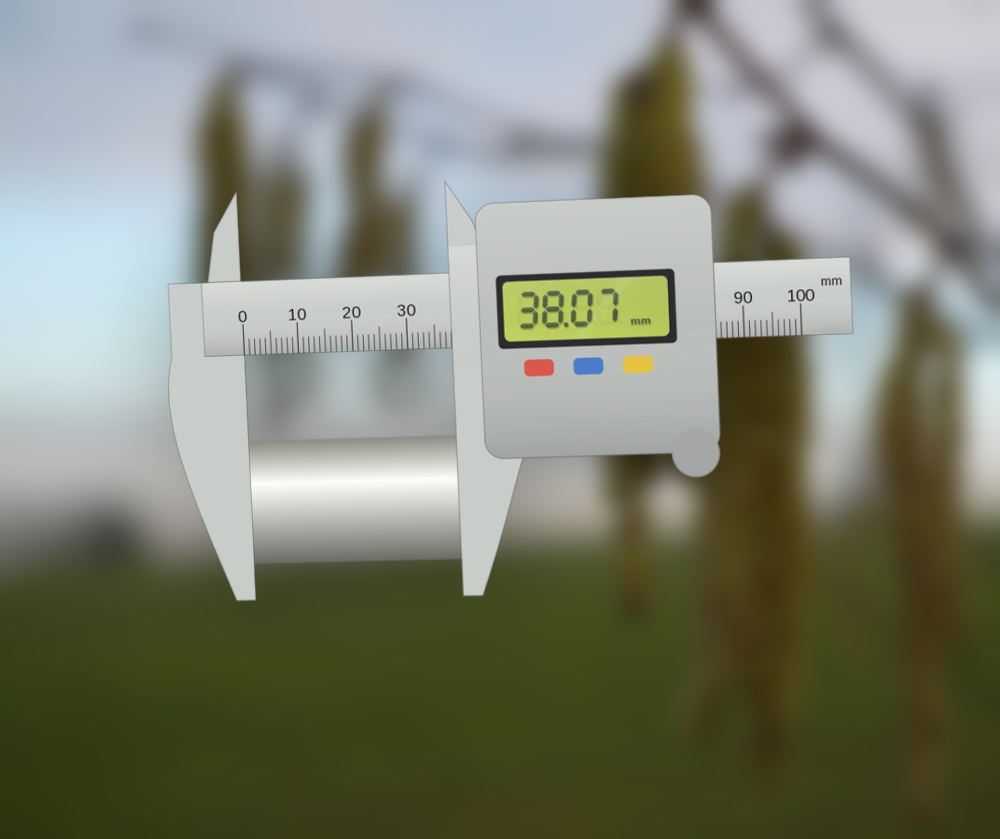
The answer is 38.07 mm
